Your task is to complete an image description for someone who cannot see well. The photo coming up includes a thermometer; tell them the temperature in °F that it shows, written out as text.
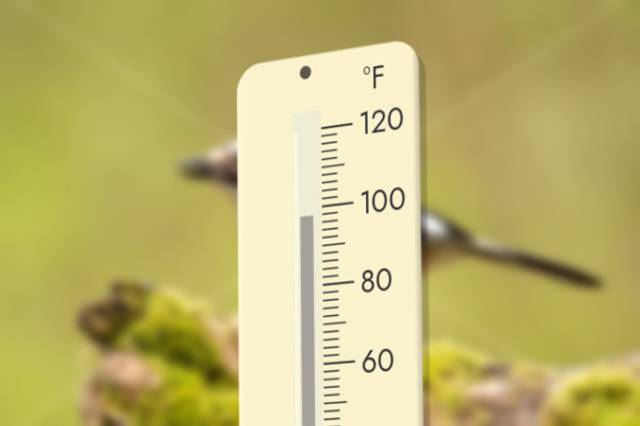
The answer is 98 °F
